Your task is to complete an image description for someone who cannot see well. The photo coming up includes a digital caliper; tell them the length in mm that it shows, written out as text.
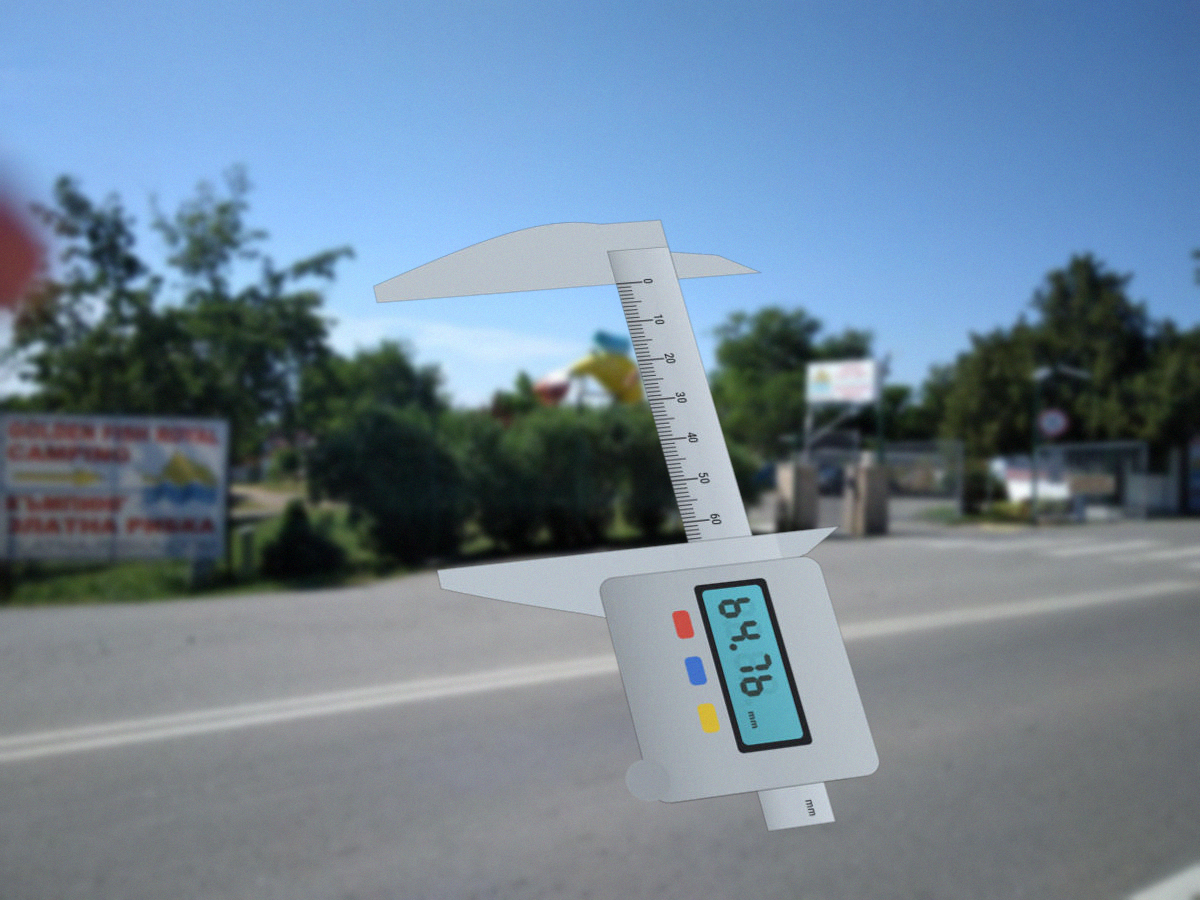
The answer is 64.76 mm
